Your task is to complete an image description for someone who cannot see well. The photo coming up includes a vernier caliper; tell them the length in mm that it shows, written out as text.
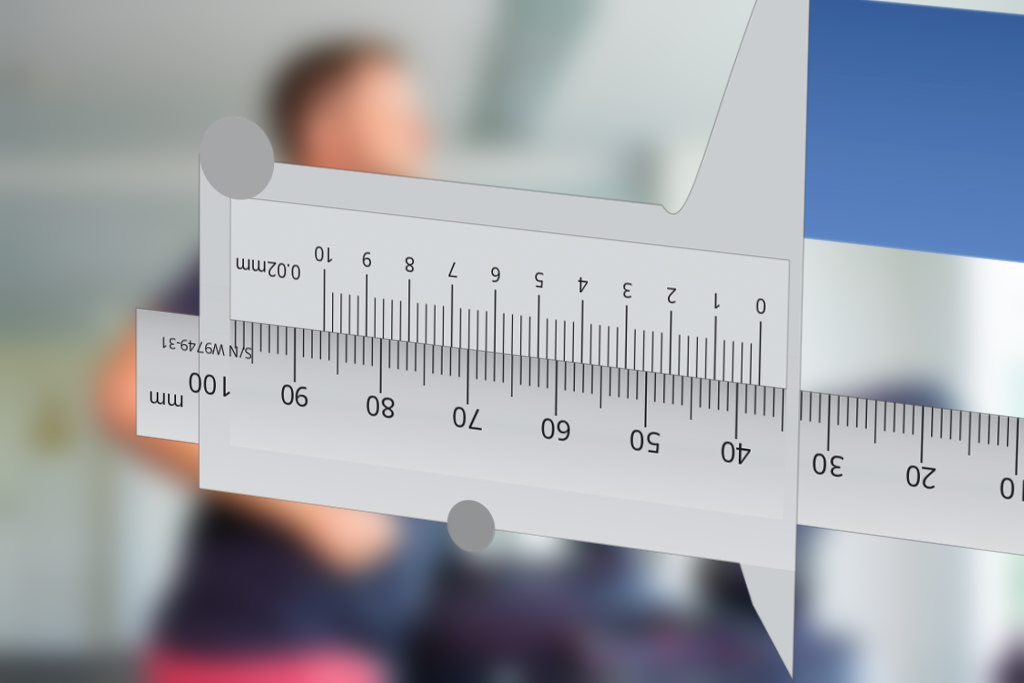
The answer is 37.6 mm
